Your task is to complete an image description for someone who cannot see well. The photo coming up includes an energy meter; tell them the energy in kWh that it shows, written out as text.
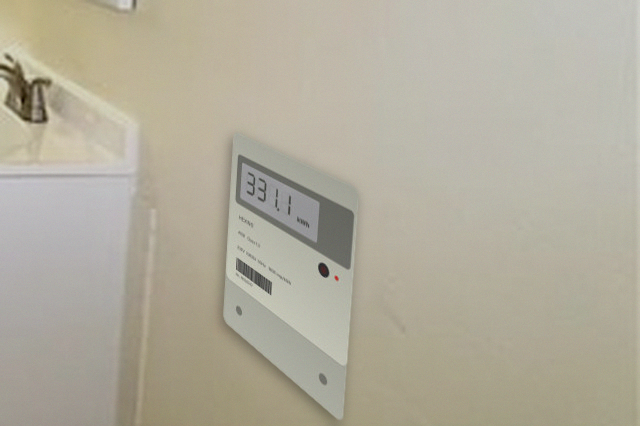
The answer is 331.1 kWh
